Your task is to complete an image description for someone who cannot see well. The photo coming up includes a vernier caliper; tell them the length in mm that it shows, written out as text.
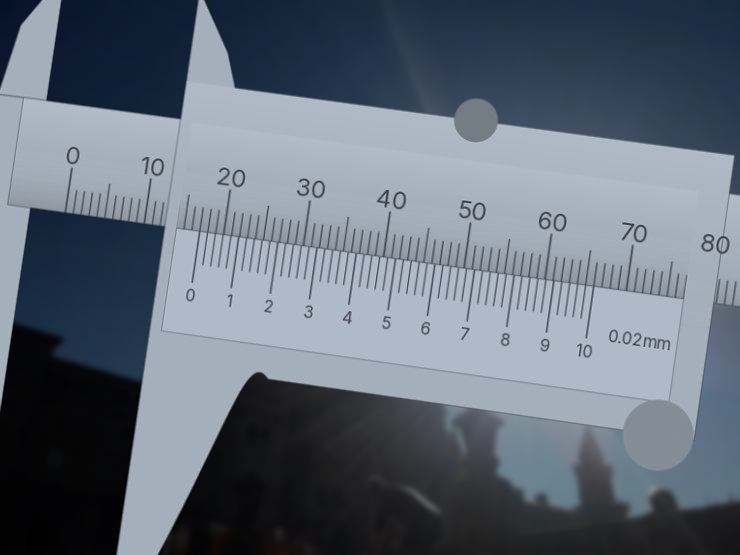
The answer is 17.0 mm
